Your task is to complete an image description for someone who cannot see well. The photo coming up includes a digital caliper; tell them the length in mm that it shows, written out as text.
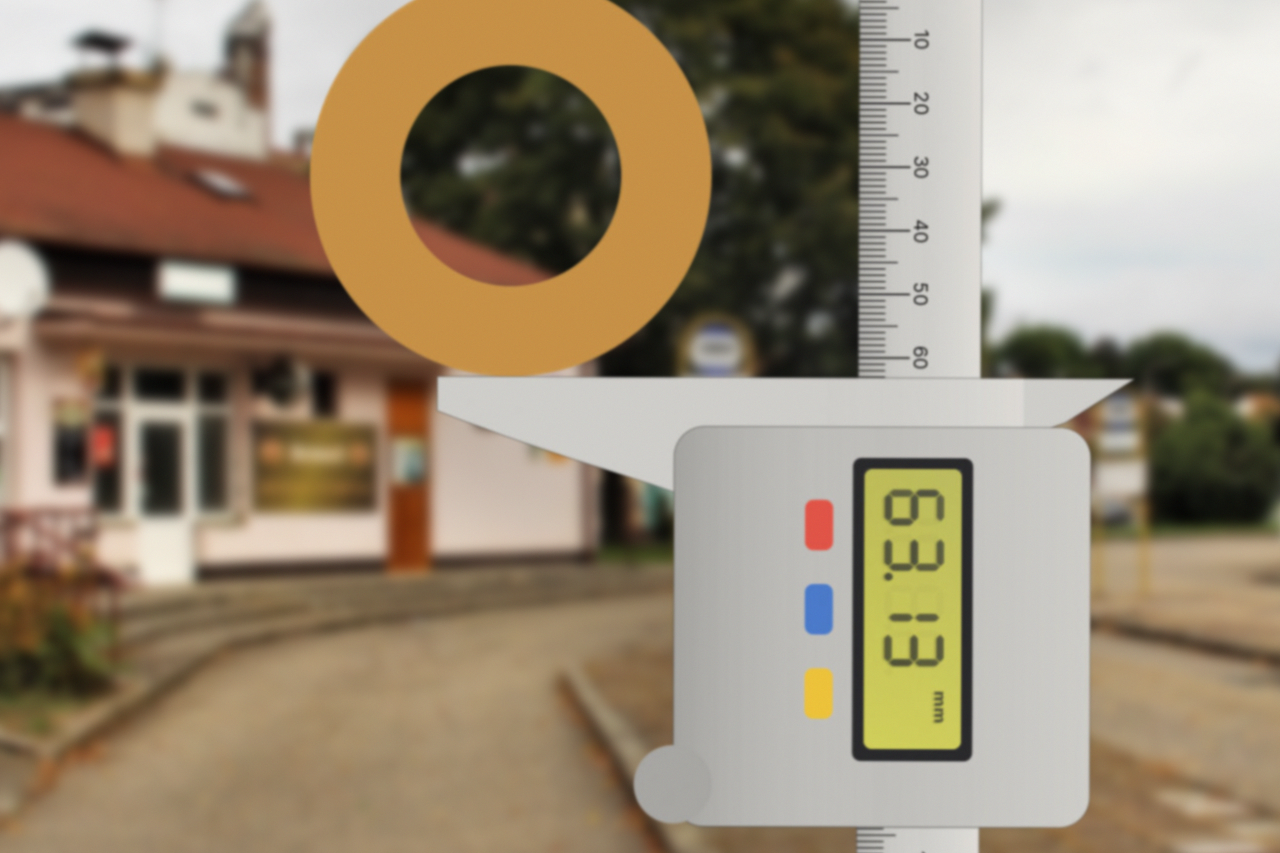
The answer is 63.13 mm
